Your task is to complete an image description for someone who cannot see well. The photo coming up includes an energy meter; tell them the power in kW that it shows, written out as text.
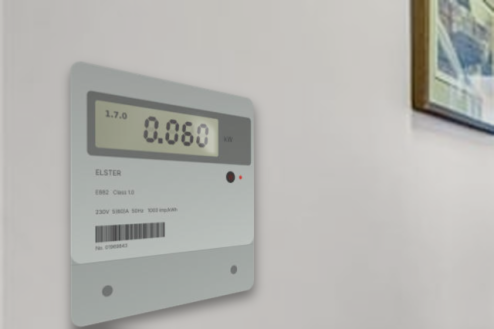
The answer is 0.060 kW
